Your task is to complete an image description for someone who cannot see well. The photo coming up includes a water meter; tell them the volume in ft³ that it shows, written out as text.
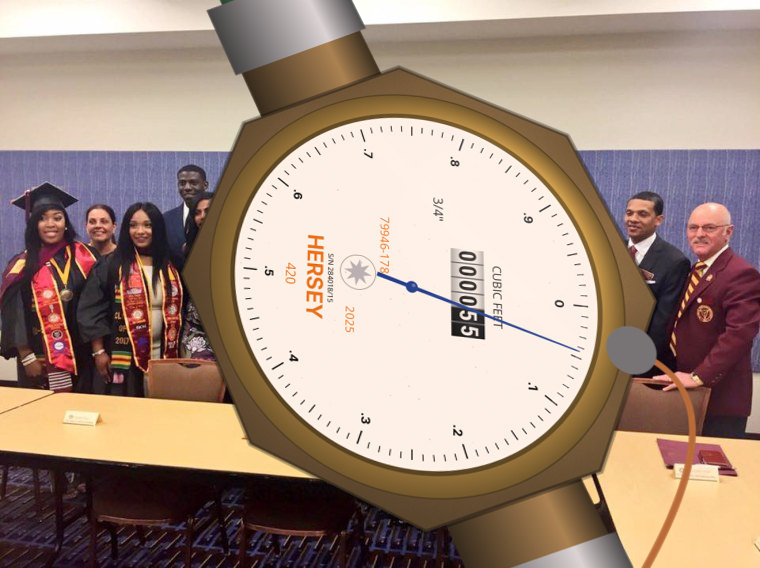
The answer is 55.04 ft³
